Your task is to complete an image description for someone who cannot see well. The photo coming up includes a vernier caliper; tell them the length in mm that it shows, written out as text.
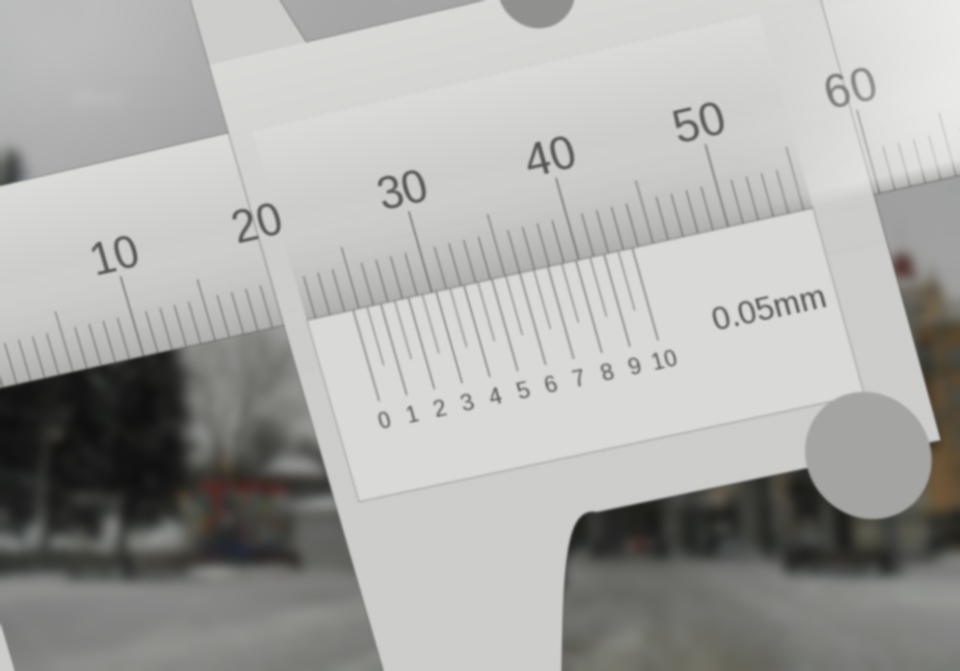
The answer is 24.6 mm
